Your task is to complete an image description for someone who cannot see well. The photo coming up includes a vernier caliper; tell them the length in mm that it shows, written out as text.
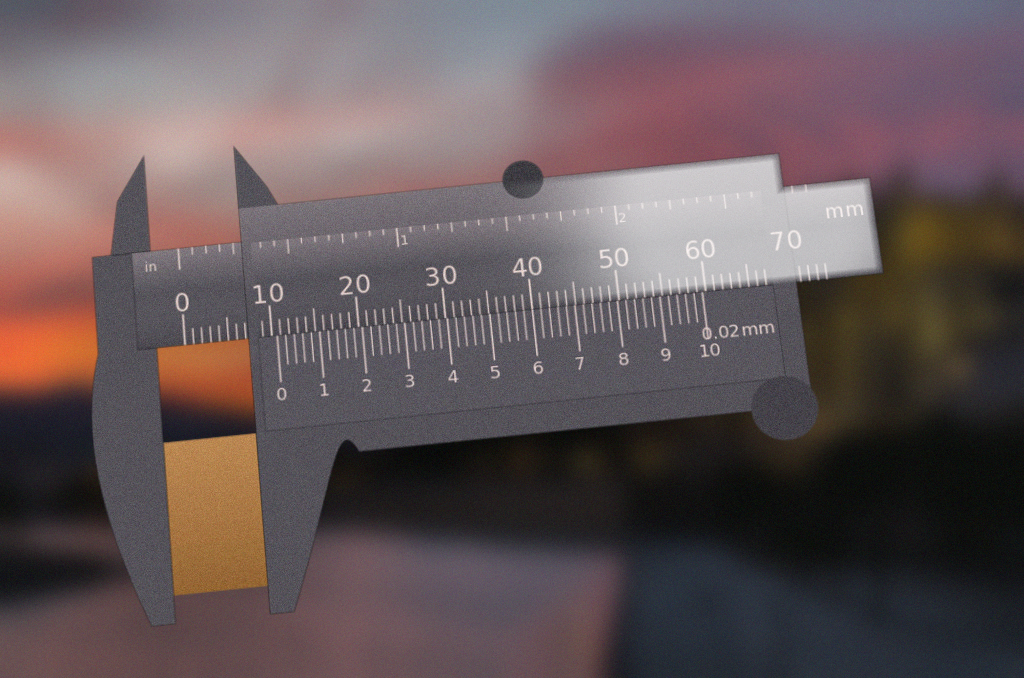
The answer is 10.6 mm
